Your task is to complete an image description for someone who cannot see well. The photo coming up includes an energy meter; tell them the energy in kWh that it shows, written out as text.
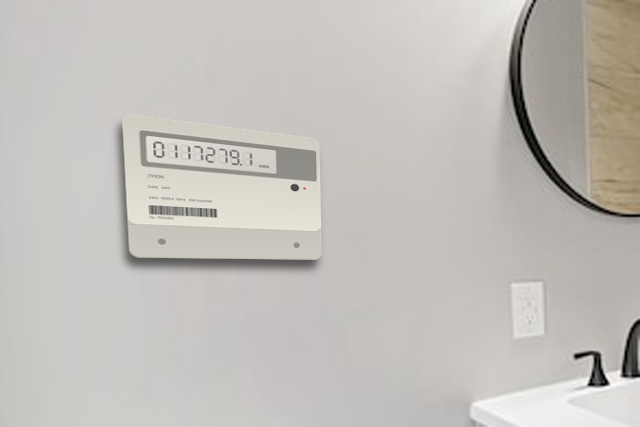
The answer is 117279.1 kWh
